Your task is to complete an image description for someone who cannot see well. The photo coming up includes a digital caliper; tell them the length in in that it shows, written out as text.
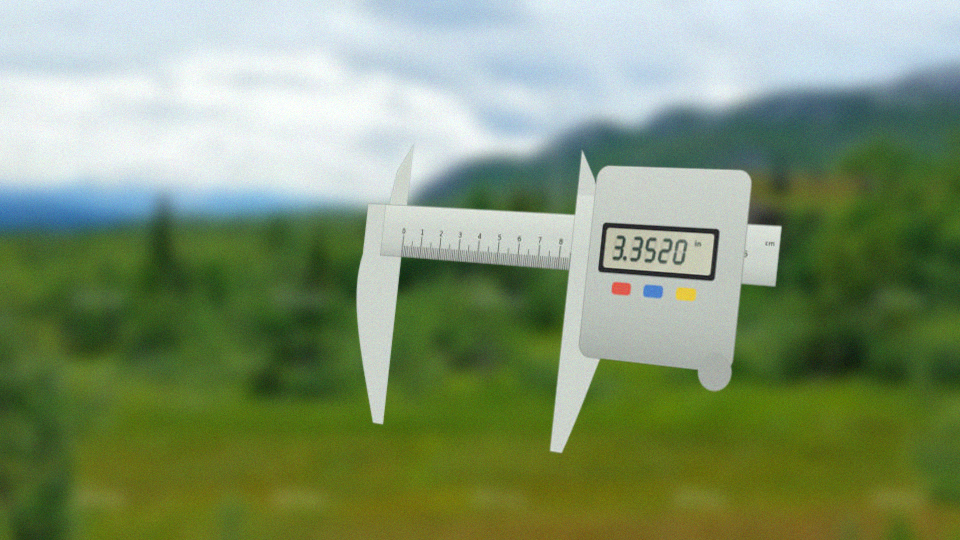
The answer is 3.3520 in
